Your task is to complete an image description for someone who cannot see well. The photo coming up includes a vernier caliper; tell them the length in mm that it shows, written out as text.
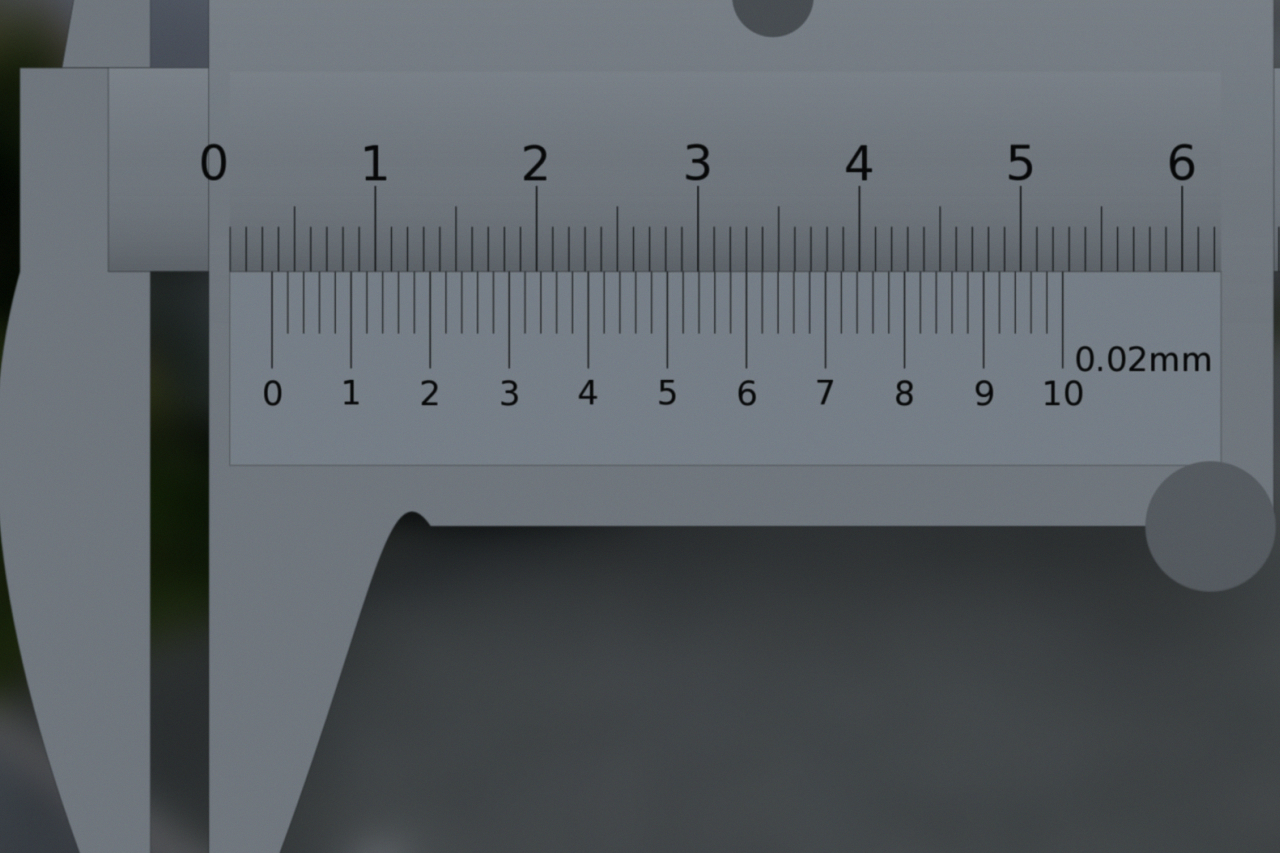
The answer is 3.6 mm
